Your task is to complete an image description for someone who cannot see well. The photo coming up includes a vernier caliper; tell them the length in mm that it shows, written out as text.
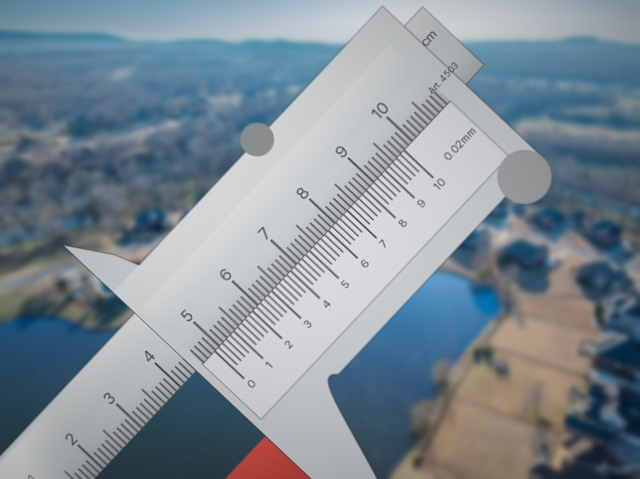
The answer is 48.8 mm
